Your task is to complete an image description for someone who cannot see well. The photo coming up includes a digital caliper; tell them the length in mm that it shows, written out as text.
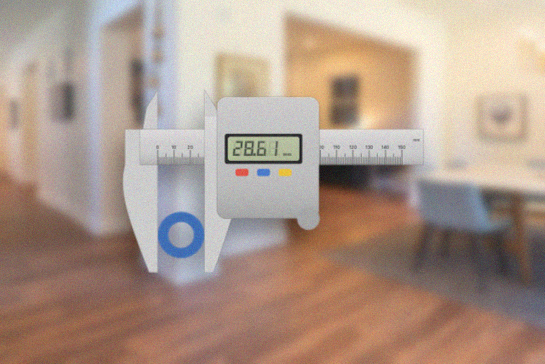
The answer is 28.61 mm
